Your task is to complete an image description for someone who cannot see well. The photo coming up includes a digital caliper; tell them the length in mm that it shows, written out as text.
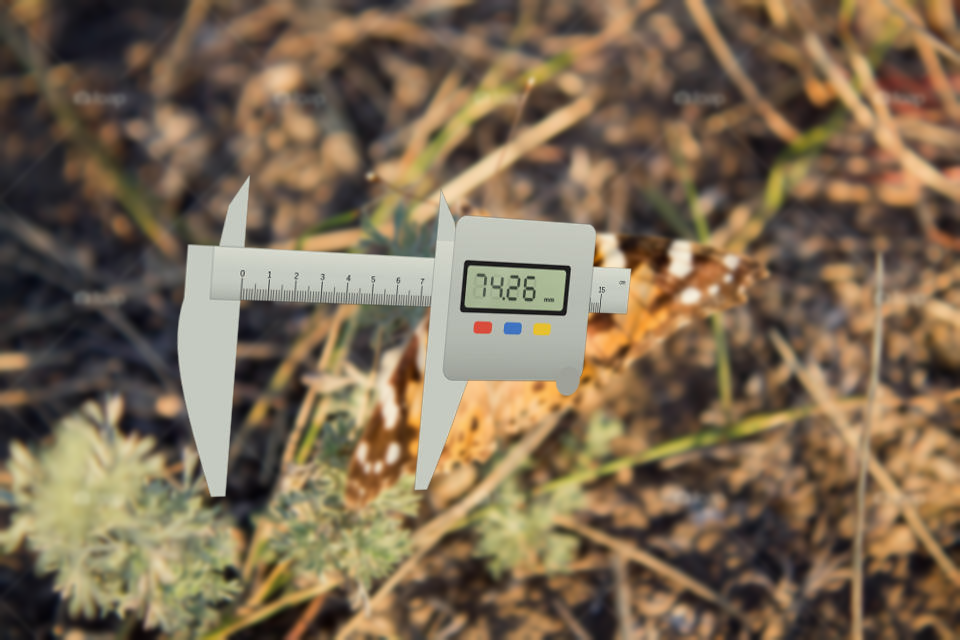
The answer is 74.26 mm
